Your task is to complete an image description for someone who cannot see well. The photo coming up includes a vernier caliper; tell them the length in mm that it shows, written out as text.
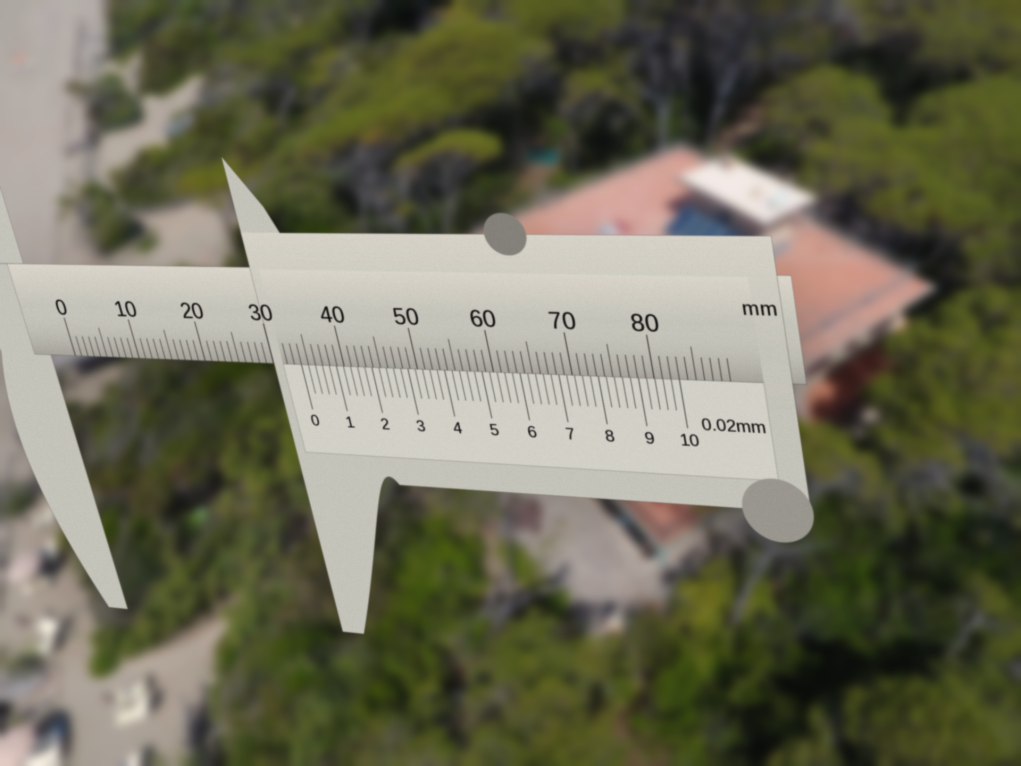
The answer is 34.0 mm
